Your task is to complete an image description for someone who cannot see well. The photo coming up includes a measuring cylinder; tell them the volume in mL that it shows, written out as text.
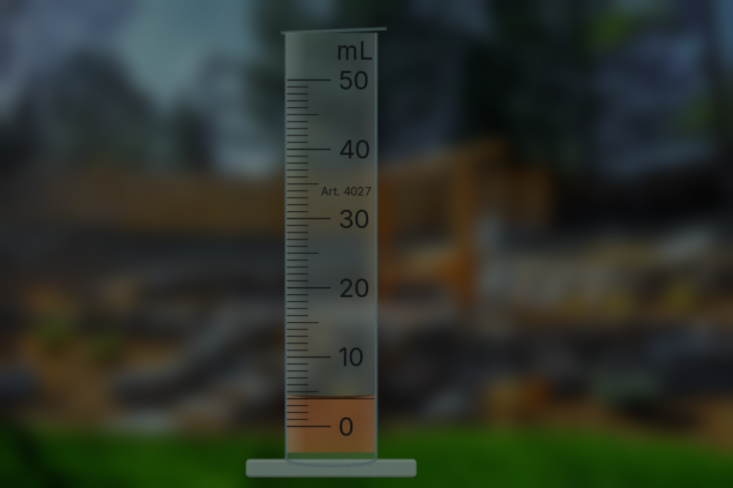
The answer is 4 mL
